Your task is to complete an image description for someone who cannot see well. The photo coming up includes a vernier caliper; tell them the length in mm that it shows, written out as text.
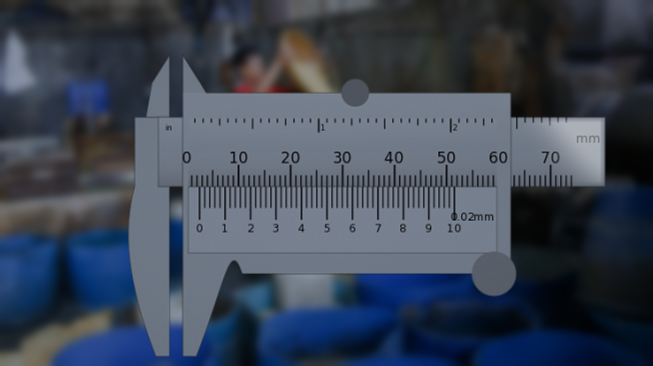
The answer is 2.5 mm
